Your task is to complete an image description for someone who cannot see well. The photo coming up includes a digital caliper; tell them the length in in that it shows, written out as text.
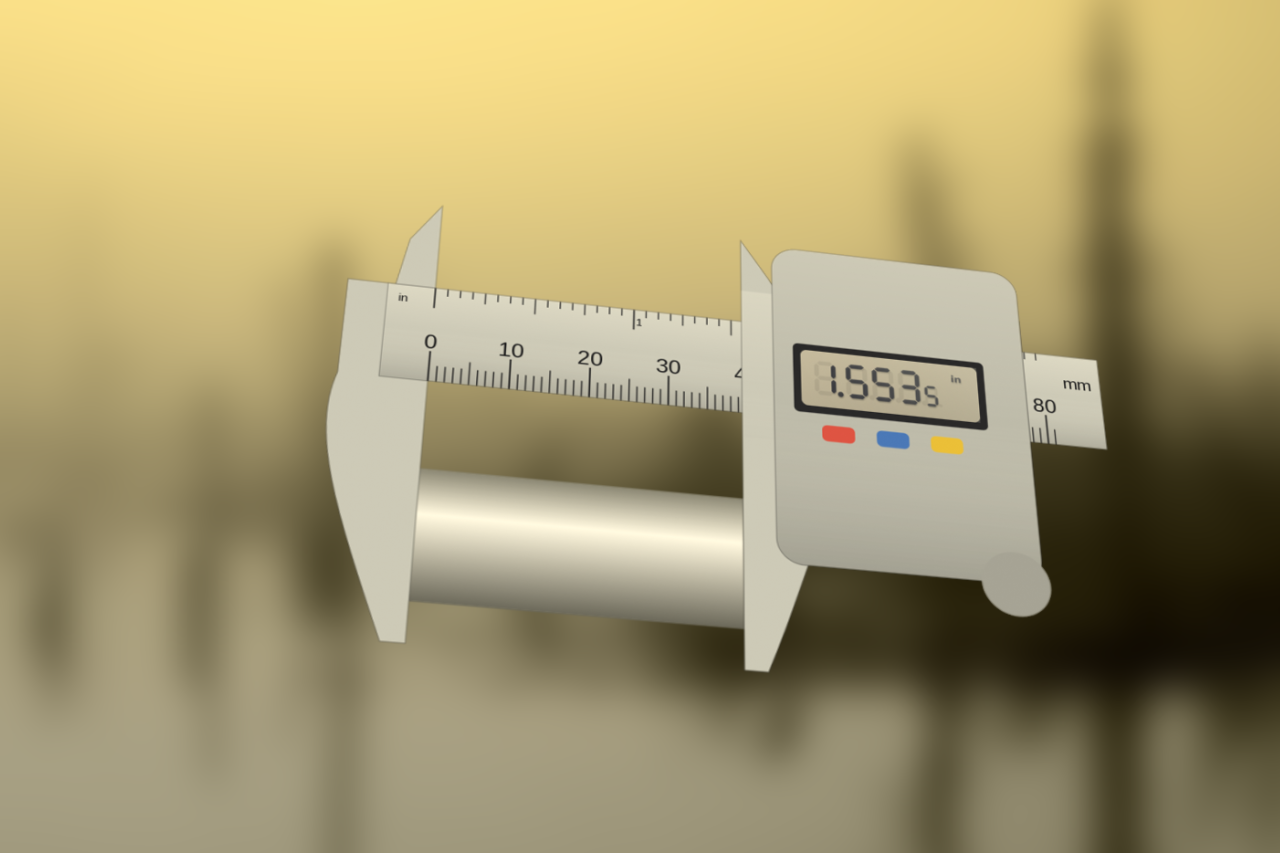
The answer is 1.5535 in
